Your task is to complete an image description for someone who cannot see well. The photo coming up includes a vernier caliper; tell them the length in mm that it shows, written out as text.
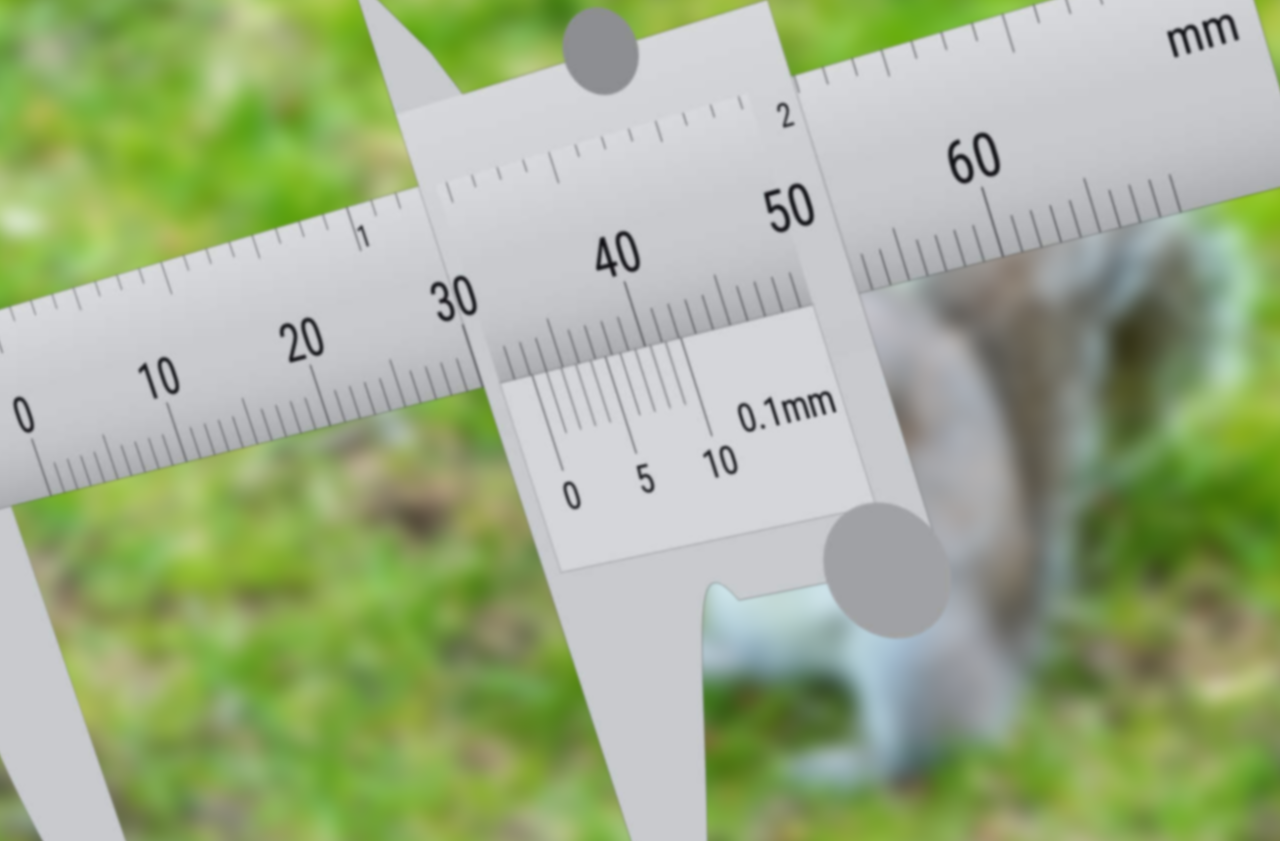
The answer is 33.1 mm
